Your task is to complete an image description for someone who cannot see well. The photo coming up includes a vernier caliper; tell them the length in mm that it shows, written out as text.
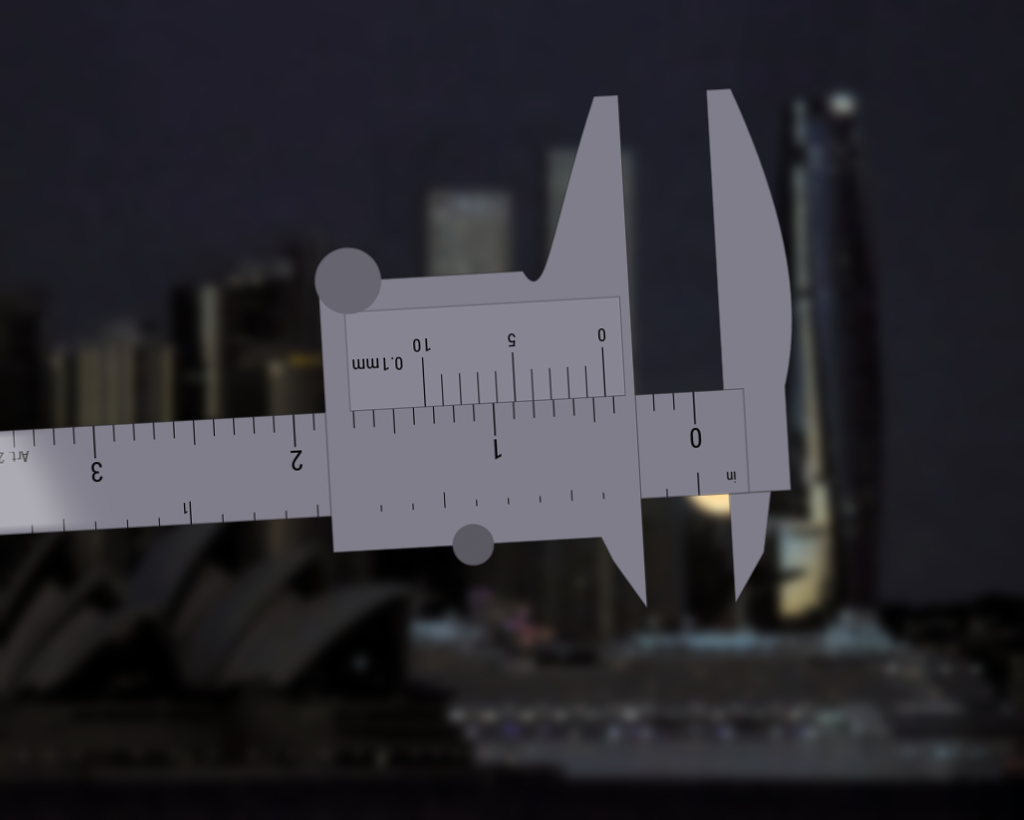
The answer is 4.4 mm
